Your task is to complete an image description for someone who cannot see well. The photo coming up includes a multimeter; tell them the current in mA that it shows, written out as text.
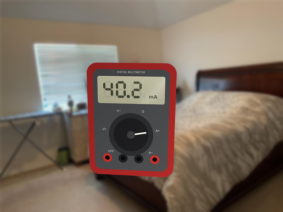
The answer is 40.2 mA
